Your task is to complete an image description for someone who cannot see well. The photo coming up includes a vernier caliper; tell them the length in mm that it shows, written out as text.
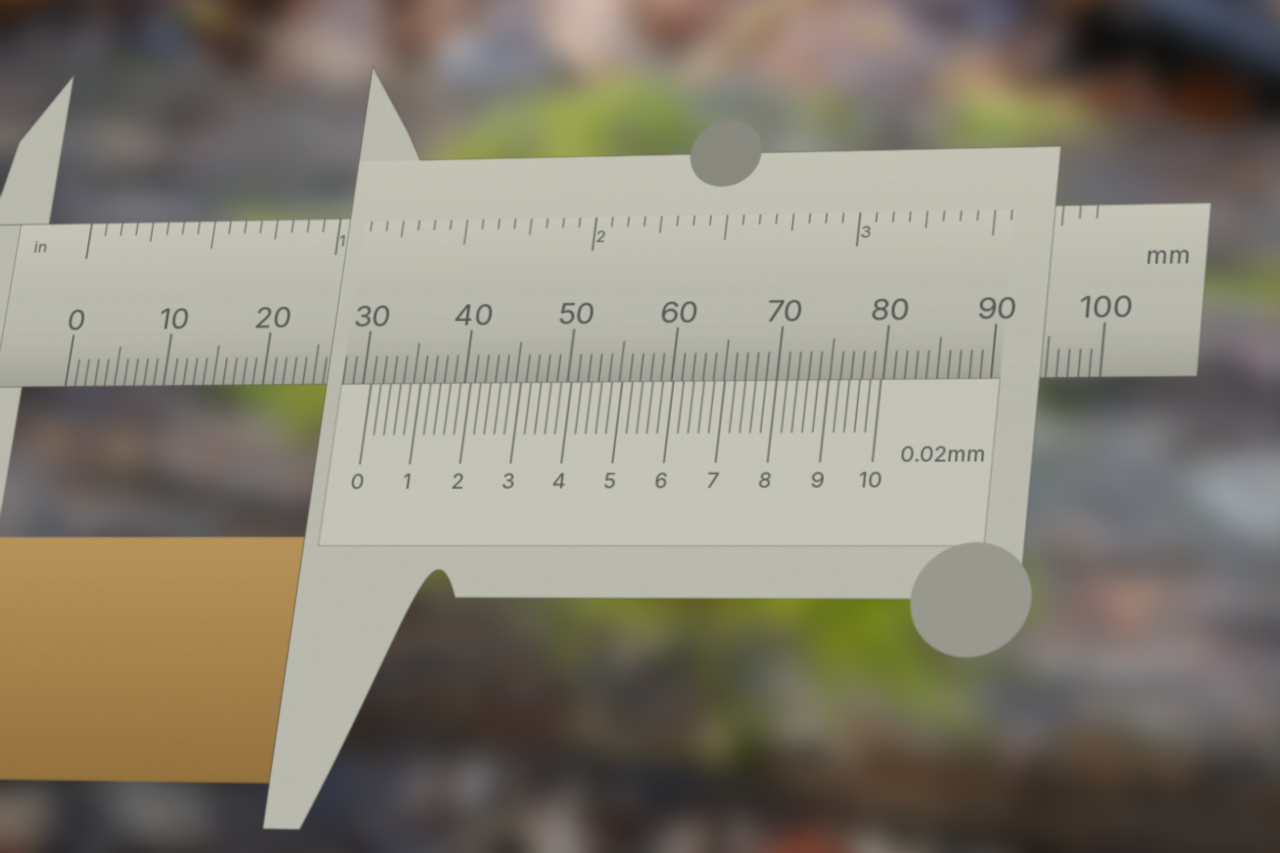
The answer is 30.8 mm
